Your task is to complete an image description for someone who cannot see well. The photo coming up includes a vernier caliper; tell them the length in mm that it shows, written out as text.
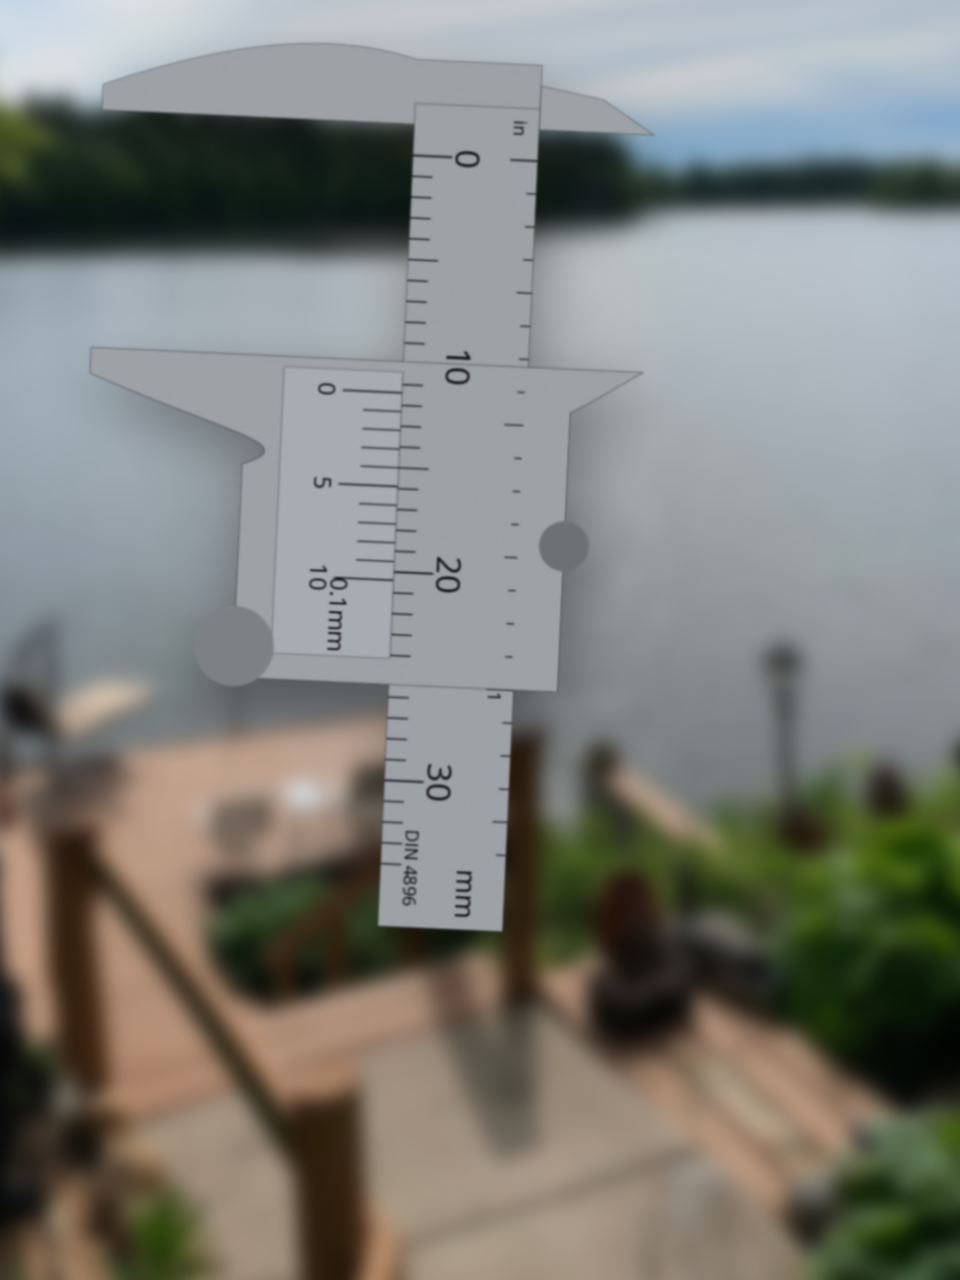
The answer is 11.4 mm
